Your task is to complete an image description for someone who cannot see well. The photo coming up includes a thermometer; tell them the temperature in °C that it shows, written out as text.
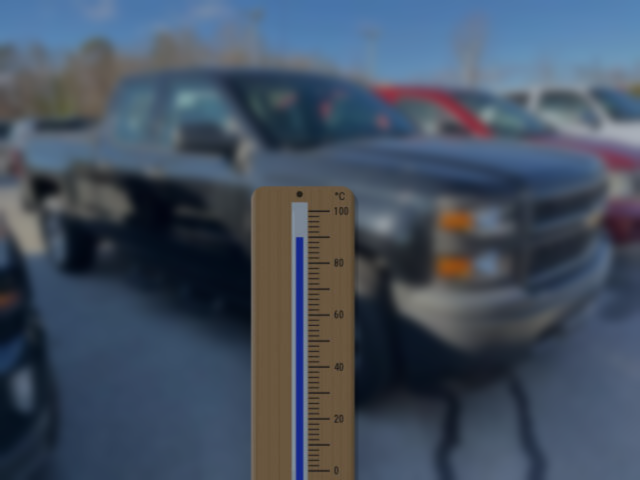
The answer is 90 °C
